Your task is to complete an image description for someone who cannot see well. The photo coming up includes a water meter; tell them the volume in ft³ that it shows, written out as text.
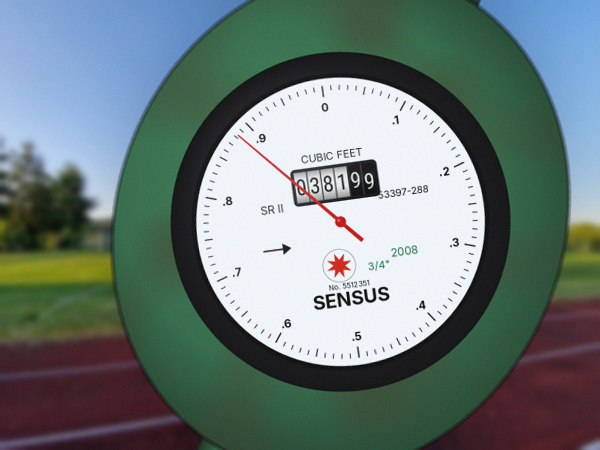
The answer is 38198.88 ft³
